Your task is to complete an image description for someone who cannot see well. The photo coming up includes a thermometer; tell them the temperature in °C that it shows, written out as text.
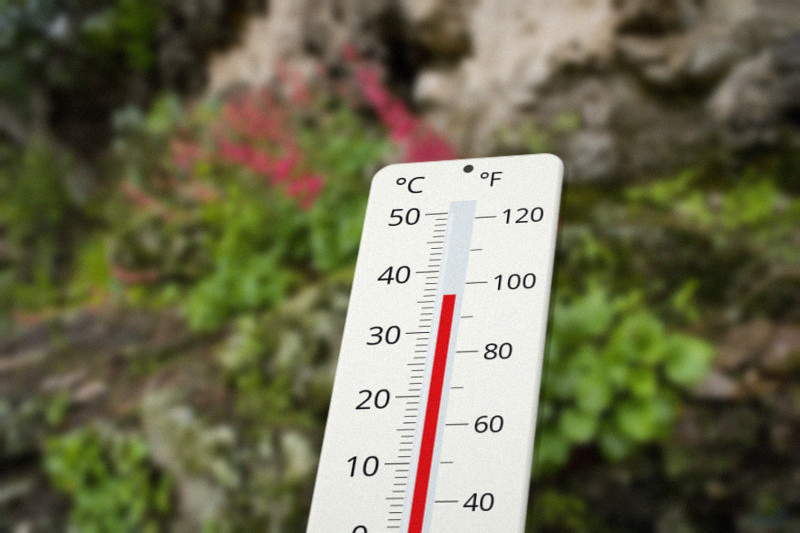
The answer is 36 °C
